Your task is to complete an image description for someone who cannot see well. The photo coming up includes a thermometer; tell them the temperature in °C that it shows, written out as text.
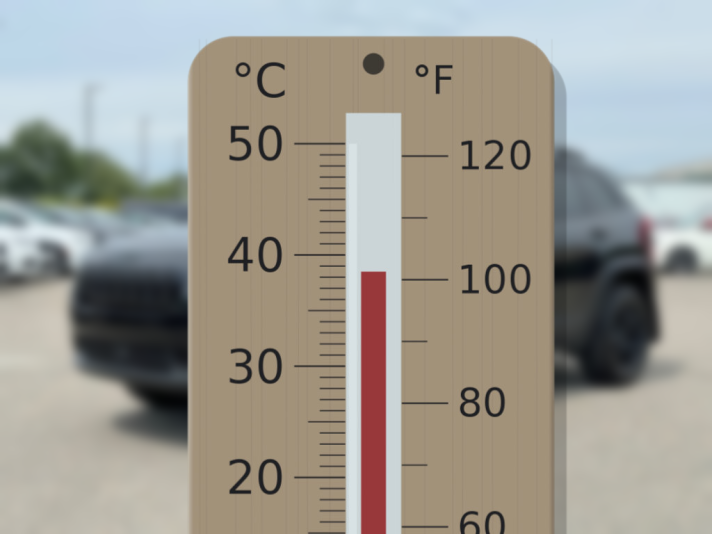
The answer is 38.5 °C
